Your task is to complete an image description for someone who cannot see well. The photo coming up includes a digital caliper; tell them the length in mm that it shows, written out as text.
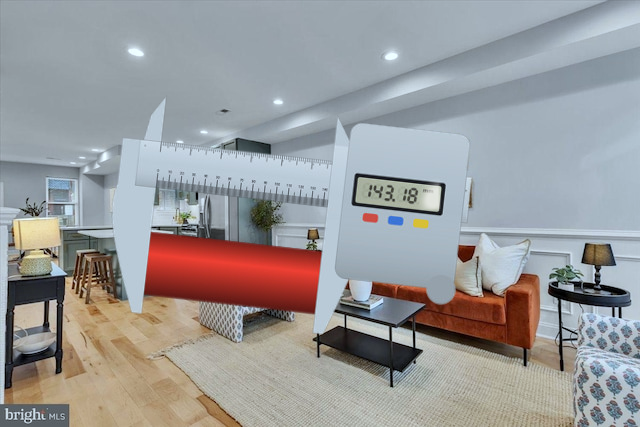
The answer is 143.18 mm
